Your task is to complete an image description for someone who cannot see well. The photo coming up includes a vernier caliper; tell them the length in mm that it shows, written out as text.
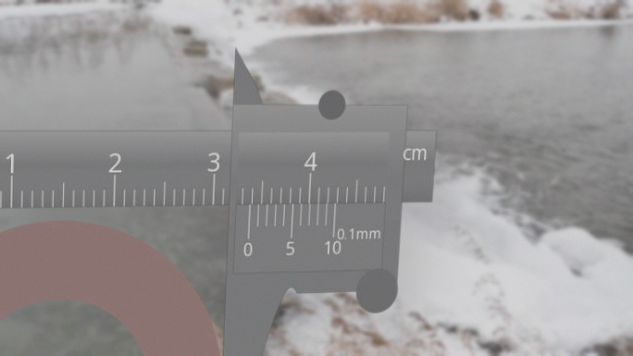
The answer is 33.8 mm
